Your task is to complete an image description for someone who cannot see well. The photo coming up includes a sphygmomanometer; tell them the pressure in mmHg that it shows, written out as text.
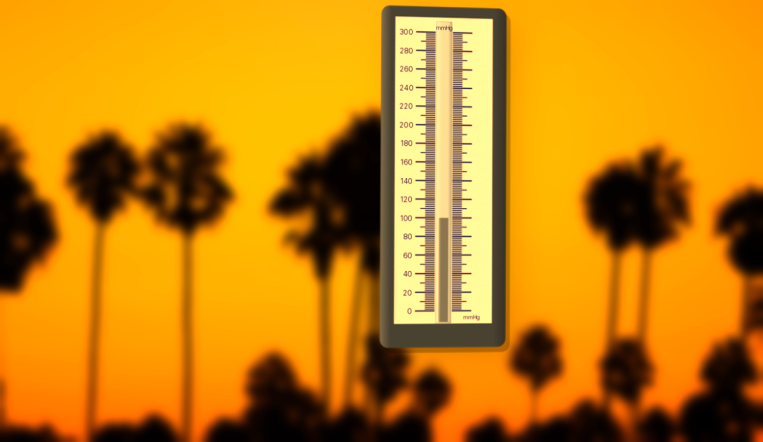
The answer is 100 mmHg
